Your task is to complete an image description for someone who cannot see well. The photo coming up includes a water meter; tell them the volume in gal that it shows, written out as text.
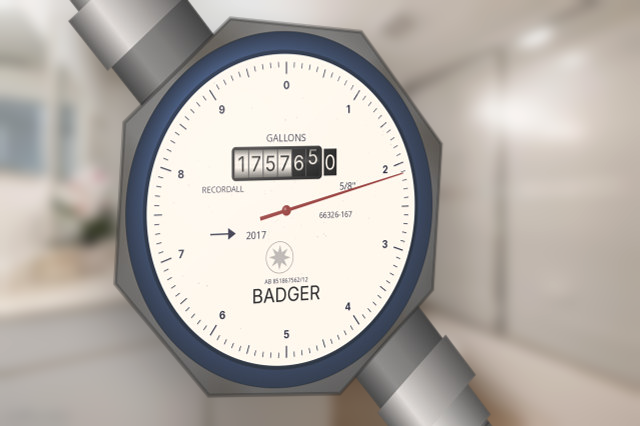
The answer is 1757652.1 gal
